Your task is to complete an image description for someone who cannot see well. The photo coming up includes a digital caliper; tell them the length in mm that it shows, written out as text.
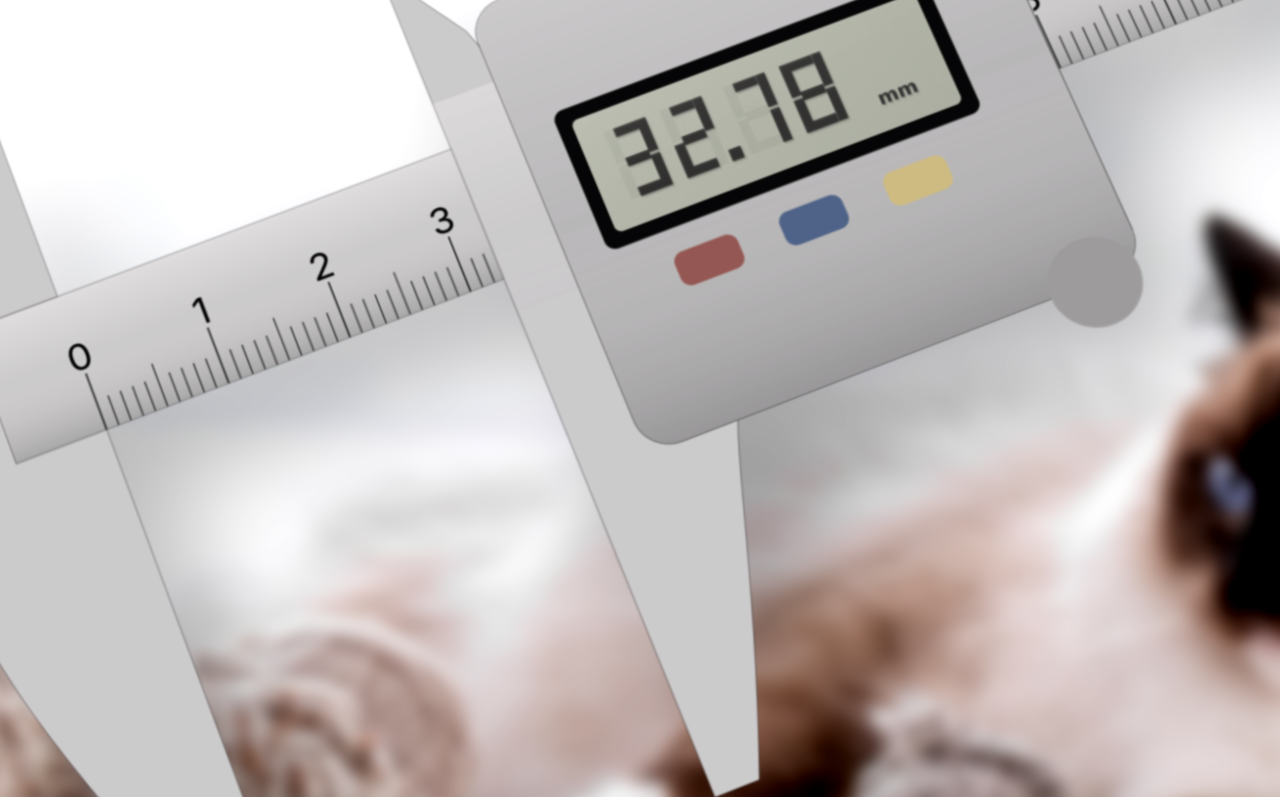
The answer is 32.78 mm
